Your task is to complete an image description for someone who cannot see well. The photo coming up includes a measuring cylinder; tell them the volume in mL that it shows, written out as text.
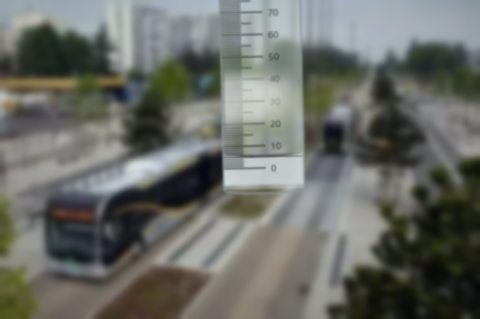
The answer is 5 mL
